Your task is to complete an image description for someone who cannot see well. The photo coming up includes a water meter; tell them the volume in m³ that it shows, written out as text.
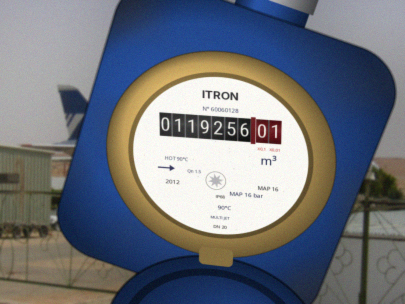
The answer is 119256.01 m³
